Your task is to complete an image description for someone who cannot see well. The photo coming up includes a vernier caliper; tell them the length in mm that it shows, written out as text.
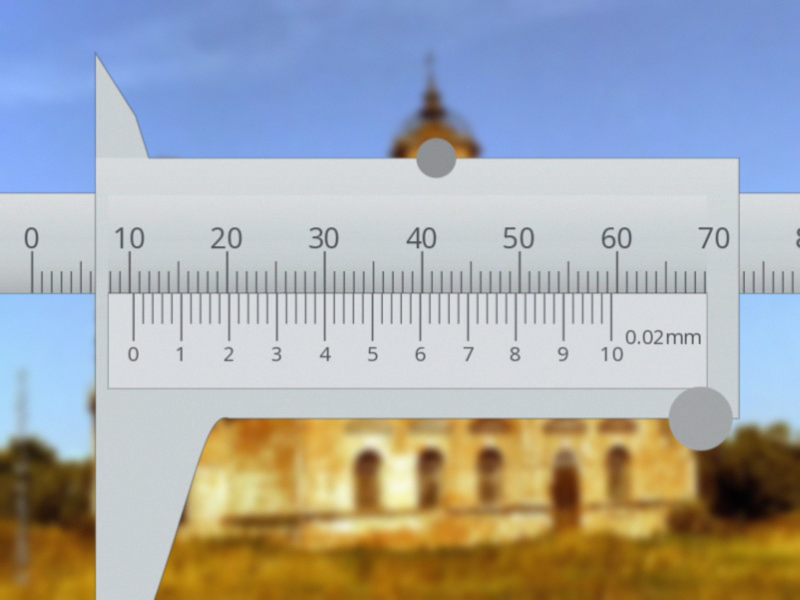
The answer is 10.4 mm
